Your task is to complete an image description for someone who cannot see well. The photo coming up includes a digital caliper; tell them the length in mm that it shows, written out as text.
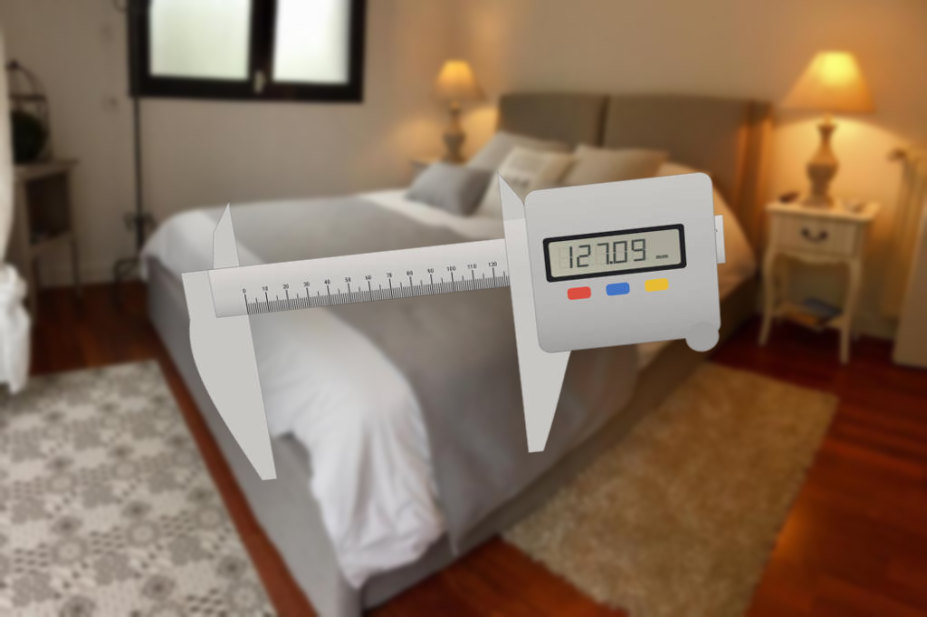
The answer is 127.09 mm
